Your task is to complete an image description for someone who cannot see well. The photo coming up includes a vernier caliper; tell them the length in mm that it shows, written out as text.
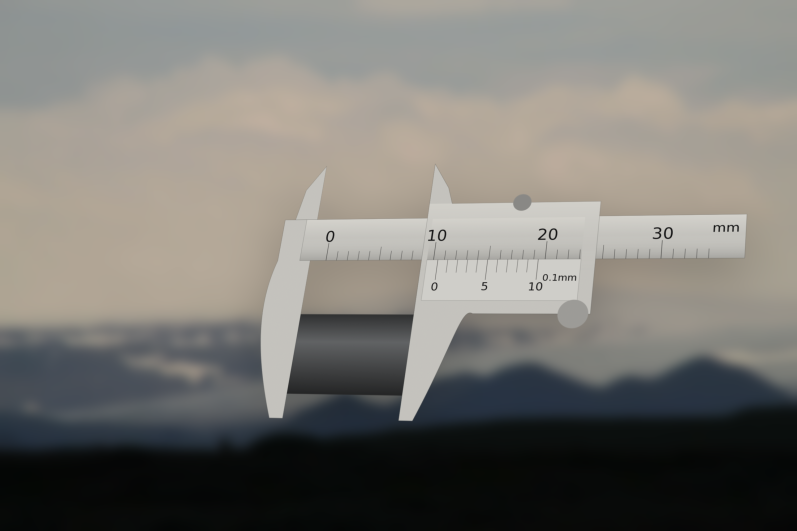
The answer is 10.4 mm
